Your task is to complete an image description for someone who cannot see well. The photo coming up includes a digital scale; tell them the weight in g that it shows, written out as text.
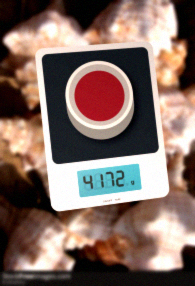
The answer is 4172 g
